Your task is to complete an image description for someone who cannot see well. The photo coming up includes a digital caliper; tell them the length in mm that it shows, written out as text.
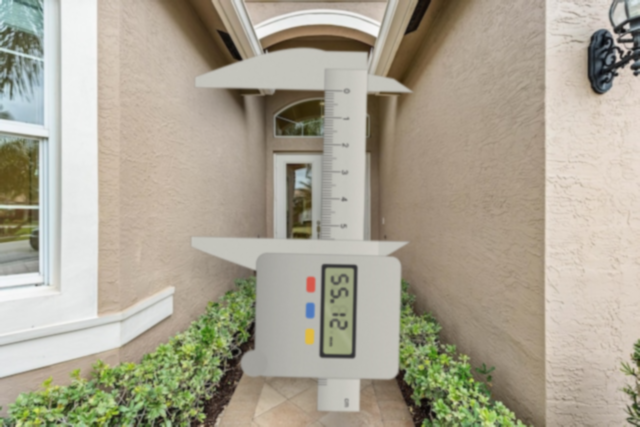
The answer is 55.12 mm
